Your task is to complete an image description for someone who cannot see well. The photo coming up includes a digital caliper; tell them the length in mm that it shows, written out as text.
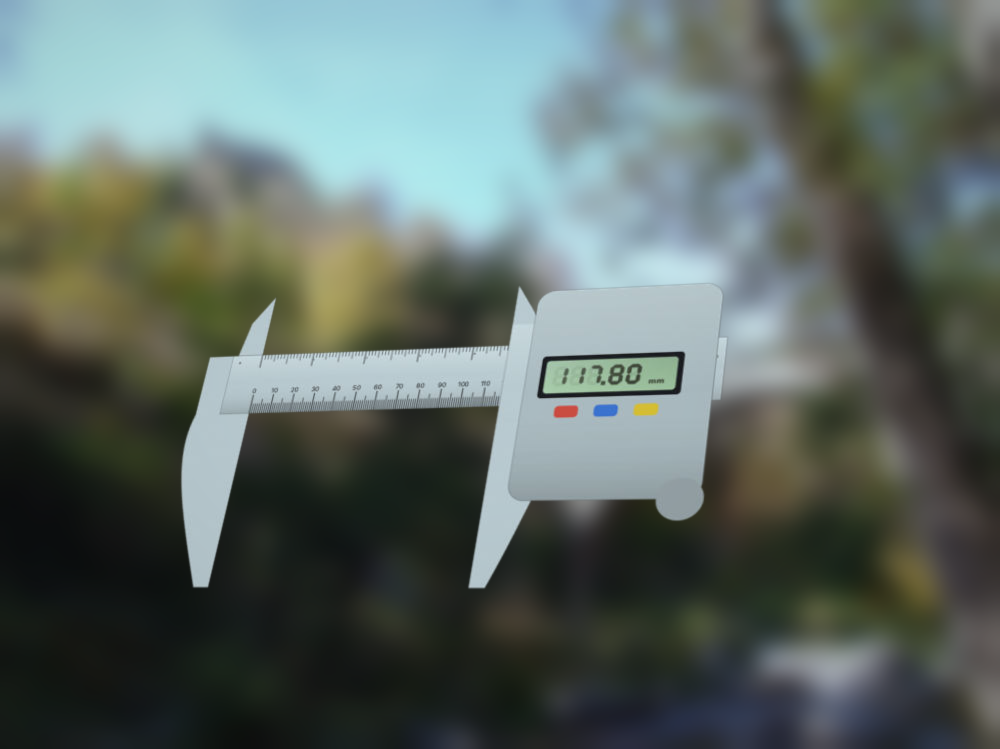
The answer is 117.80 mm
